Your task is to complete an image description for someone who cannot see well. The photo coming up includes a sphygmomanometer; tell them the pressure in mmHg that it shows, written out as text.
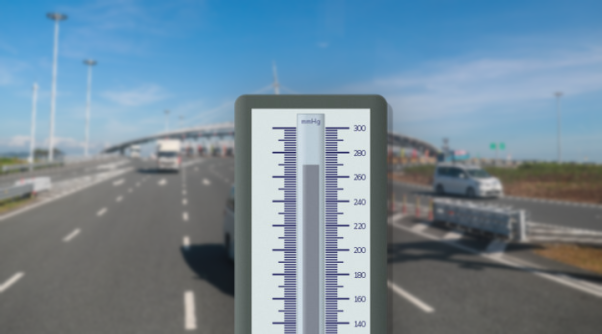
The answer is 270 mmHg
